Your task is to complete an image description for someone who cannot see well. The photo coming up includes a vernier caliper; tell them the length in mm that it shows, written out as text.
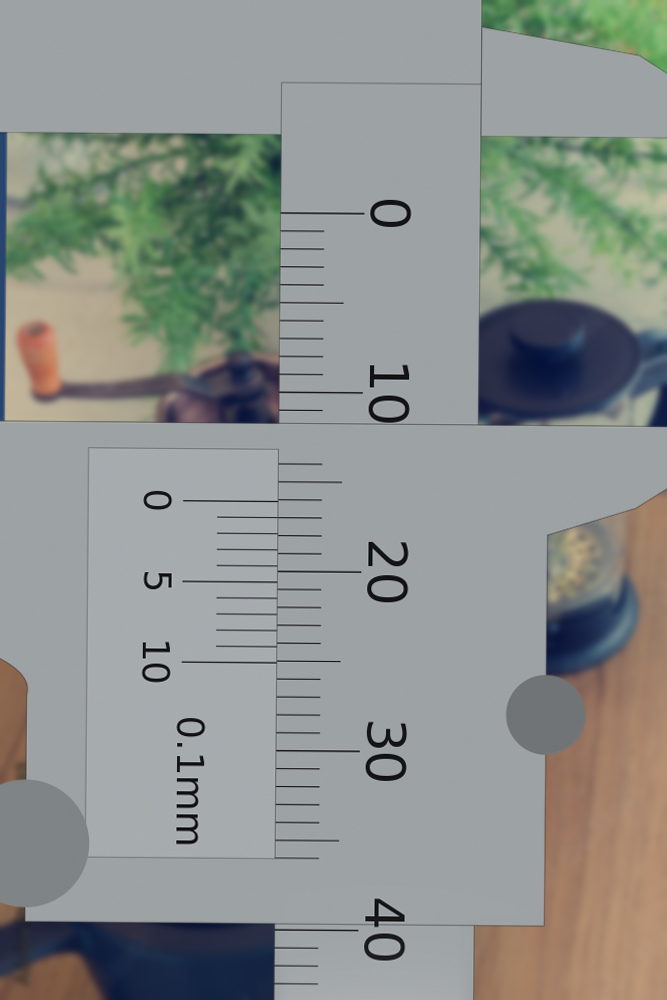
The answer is 16.1 mm
